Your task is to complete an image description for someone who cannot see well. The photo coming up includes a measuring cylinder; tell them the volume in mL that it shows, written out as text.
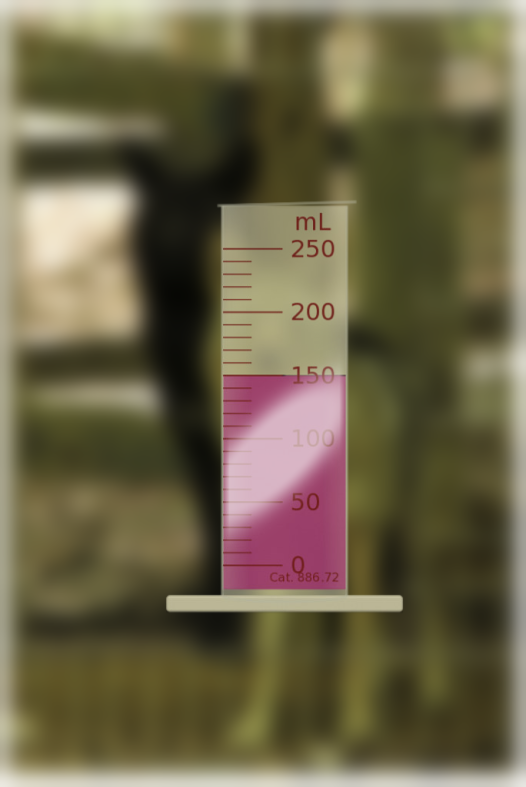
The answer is 150 mL
